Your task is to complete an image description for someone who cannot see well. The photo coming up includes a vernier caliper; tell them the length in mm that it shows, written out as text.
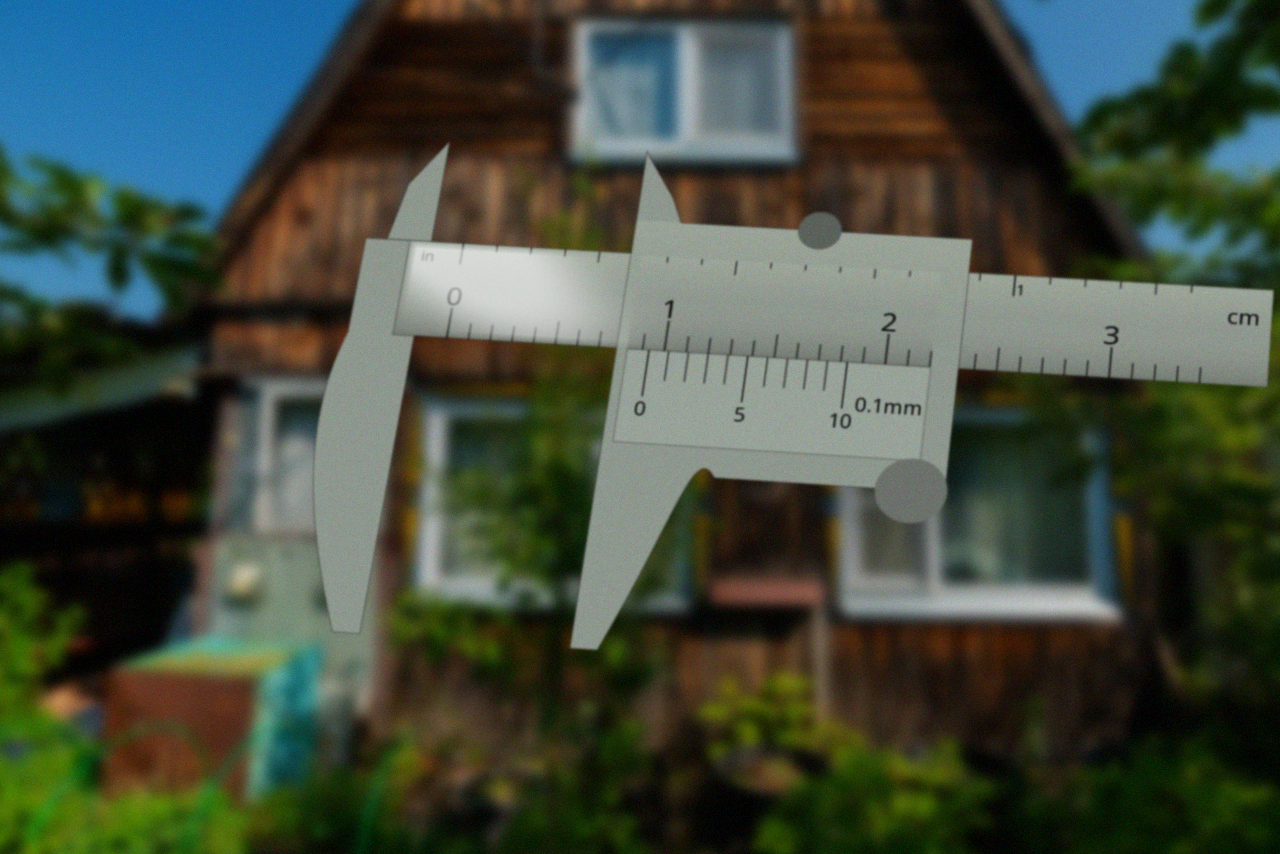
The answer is 9.3 mm
